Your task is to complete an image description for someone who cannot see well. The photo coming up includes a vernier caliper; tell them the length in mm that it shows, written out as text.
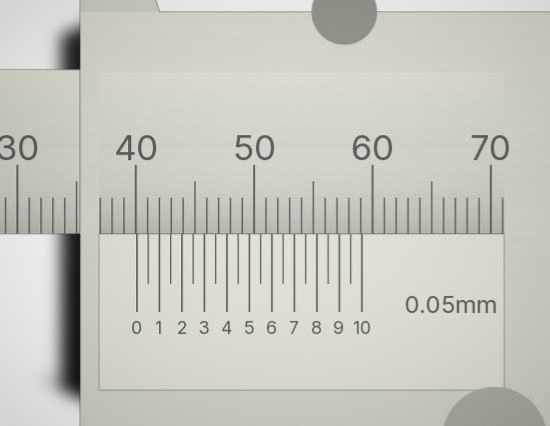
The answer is 40.1 mm
